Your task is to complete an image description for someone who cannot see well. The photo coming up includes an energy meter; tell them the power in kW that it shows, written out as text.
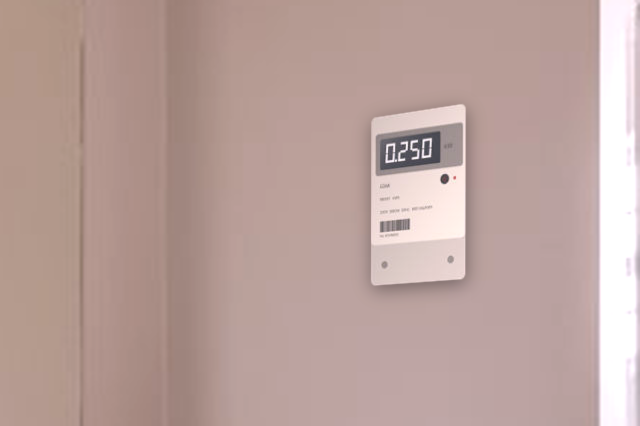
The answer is 0.250 kW
